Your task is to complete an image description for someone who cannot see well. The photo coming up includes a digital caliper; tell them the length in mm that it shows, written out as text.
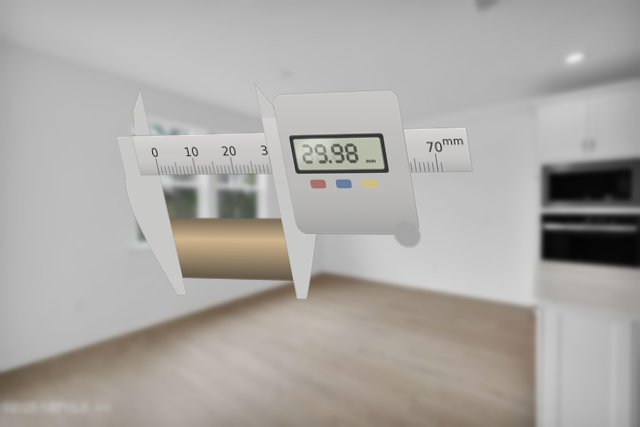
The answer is 29.98 mm
